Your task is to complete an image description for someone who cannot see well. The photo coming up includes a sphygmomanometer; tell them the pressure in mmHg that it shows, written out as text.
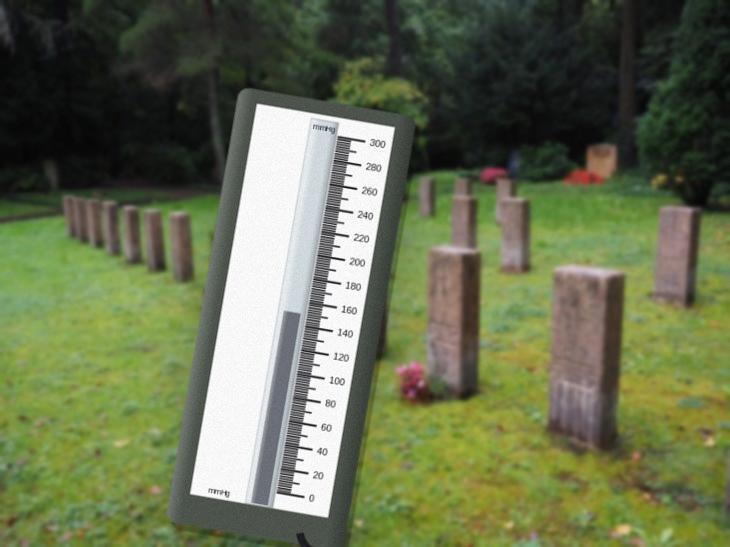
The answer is 150 mmHg
